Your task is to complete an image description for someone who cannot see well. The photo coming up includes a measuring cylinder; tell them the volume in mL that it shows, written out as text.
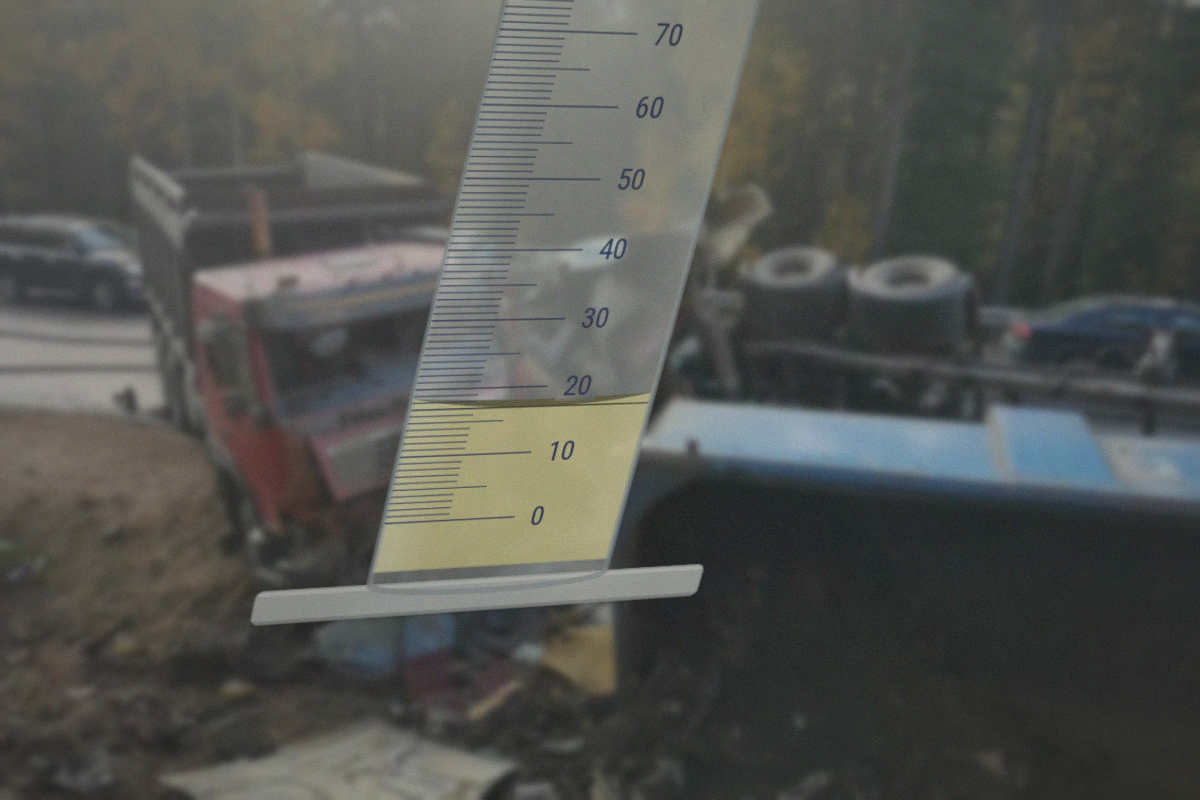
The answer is 17 mL
